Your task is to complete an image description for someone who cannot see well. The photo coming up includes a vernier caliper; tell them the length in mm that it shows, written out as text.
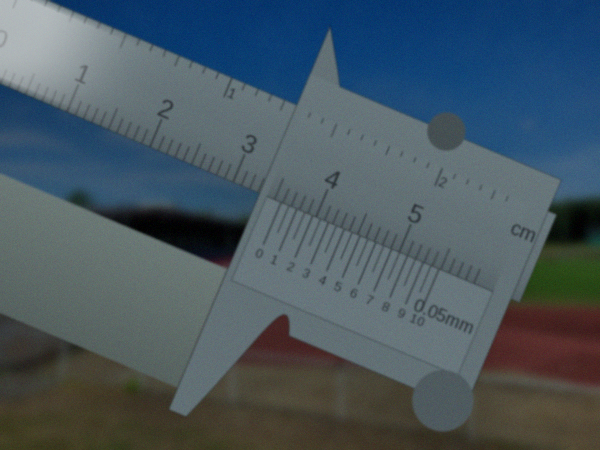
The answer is 35.8 mm
